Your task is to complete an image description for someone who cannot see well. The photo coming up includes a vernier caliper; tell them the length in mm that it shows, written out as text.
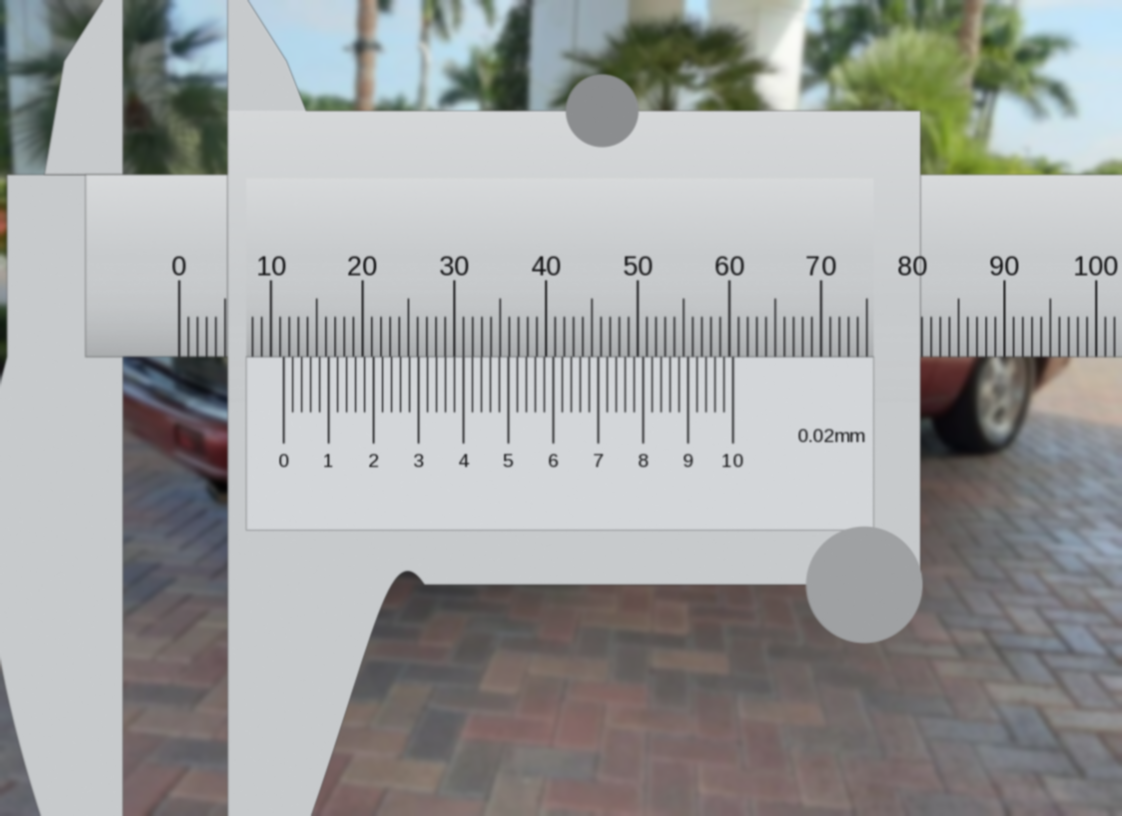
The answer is 11.4 mm
